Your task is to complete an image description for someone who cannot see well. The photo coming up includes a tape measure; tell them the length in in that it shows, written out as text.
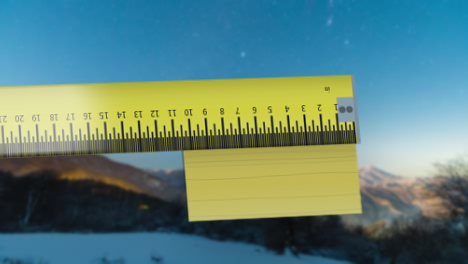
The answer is 10.5 in
